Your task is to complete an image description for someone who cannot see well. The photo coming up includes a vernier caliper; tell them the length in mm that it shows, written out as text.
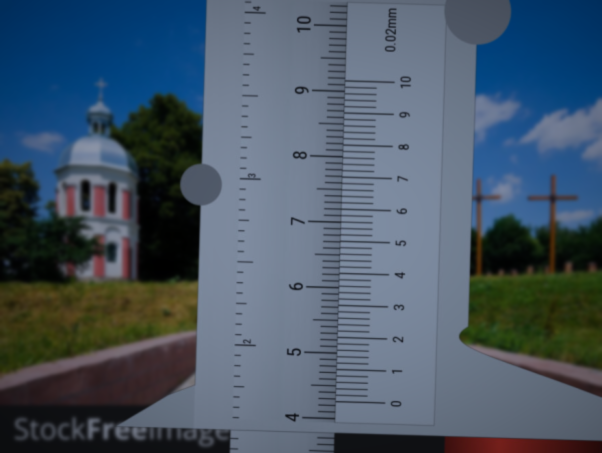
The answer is 42.6 mm
